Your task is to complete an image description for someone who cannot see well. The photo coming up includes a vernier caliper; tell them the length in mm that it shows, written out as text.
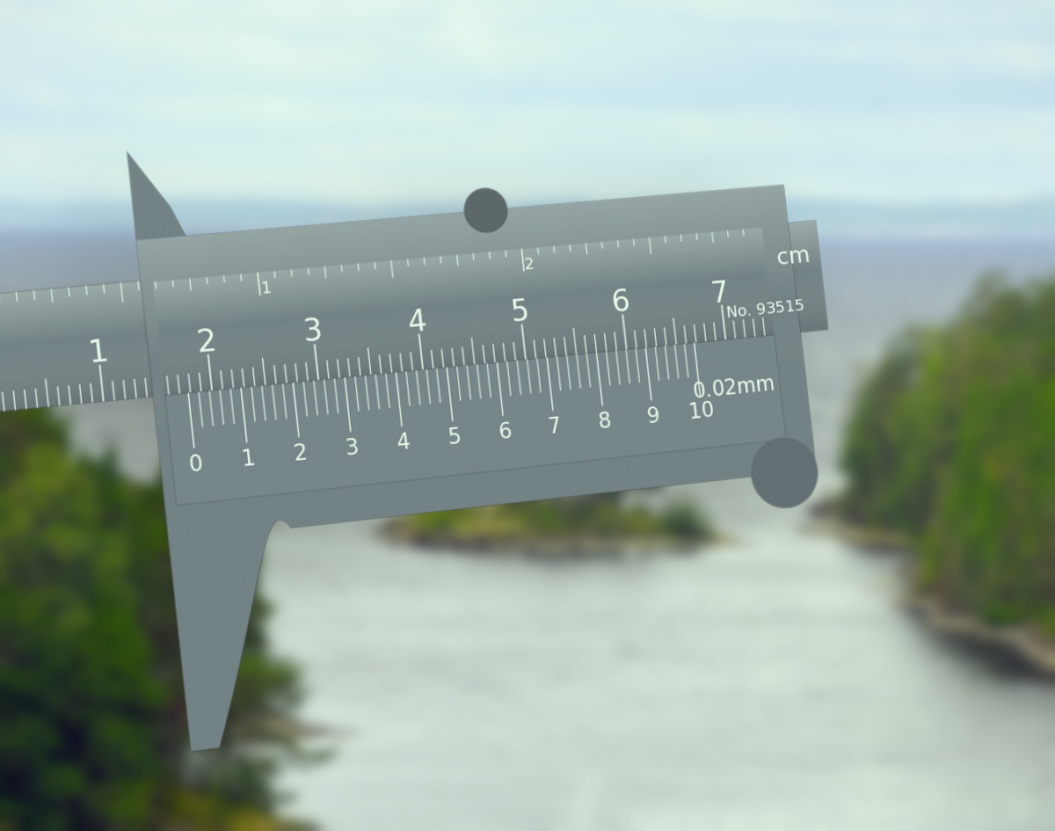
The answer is 17.8 mm
